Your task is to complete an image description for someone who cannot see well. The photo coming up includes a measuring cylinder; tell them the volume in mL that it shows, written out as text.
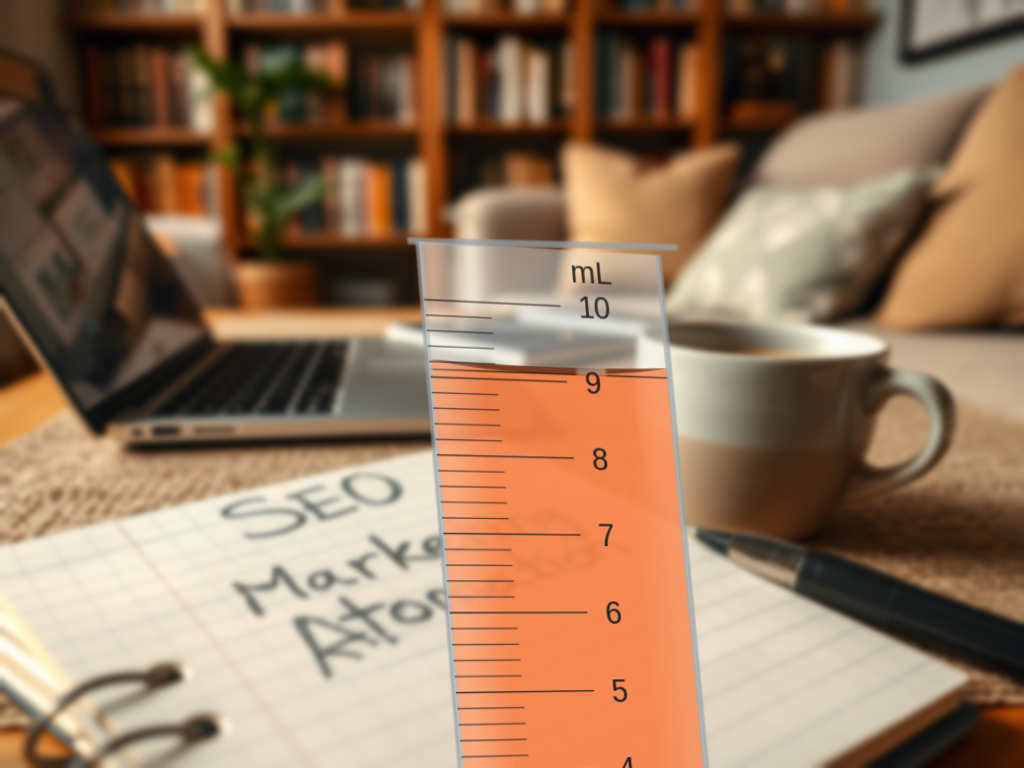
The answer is 9.1 mL
